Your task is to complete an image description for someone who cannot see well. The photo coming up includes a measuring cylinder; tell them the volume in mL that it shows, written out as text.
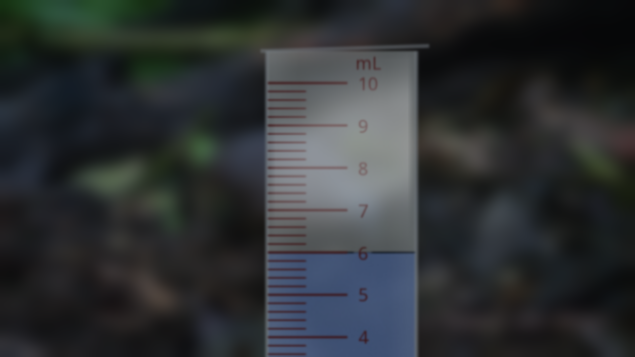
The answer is 6 mL
